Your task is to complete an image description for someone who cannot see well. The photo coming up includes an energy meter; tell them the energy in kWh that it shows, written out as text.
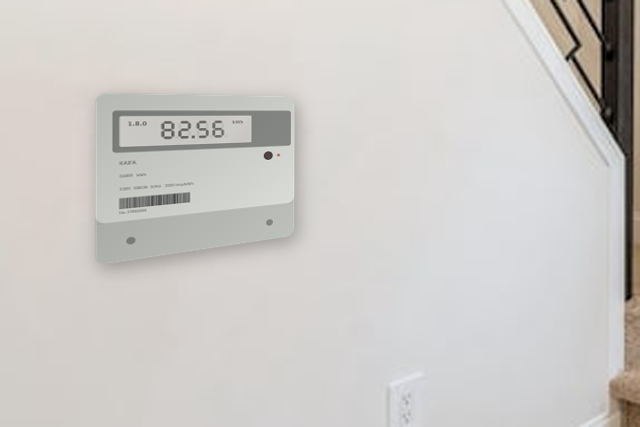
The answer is 82.56 kWh
